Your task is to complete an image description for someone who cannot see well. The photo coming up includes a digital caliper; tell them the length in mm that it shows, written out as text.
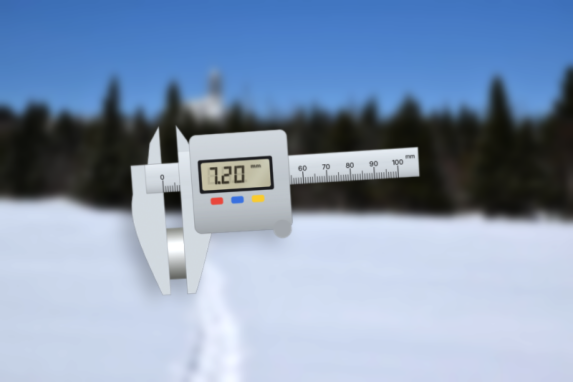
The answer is 7.20 mm
